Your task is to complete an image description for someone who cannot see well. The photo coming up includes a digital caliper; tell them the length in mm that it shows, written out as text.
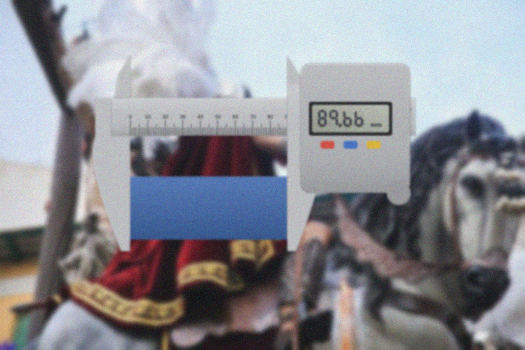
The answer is 89.66 mm
